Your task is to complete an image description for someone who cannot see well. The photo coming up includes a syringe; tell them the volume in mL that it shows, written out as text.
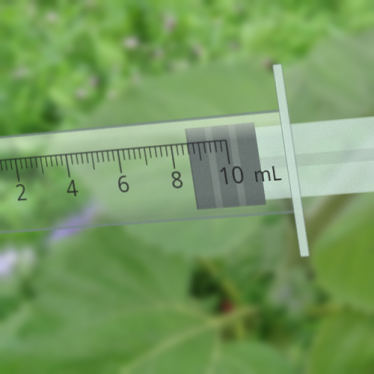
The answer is 8.6 mL
